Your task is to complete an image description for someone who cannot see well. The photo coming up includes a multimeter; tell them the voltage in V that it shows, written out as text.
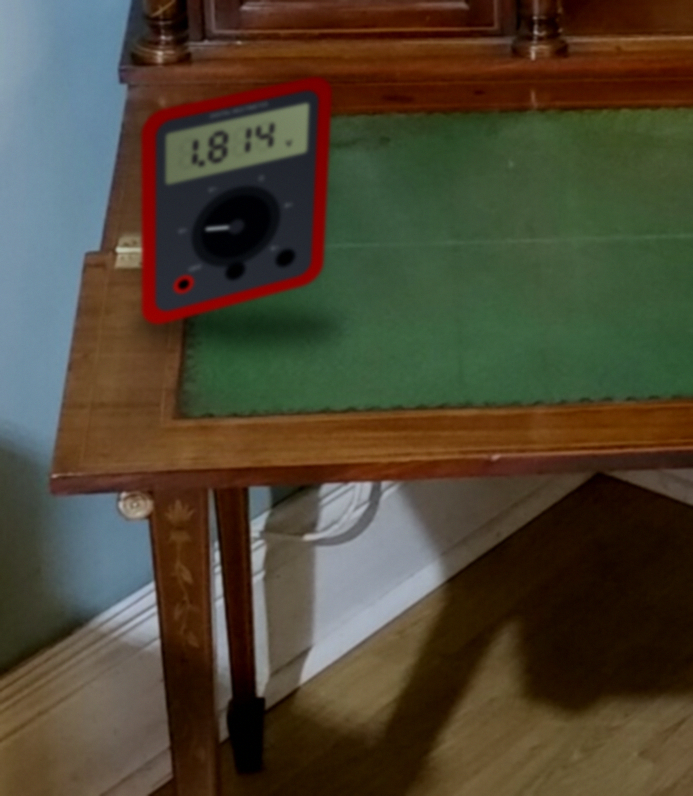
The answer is 1.814 V
